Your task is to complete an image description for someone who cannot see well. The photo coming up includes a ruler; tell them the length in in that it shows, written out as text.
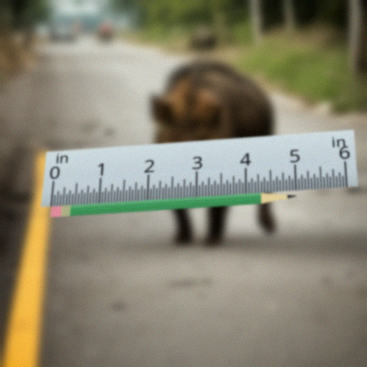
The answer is 5 in
